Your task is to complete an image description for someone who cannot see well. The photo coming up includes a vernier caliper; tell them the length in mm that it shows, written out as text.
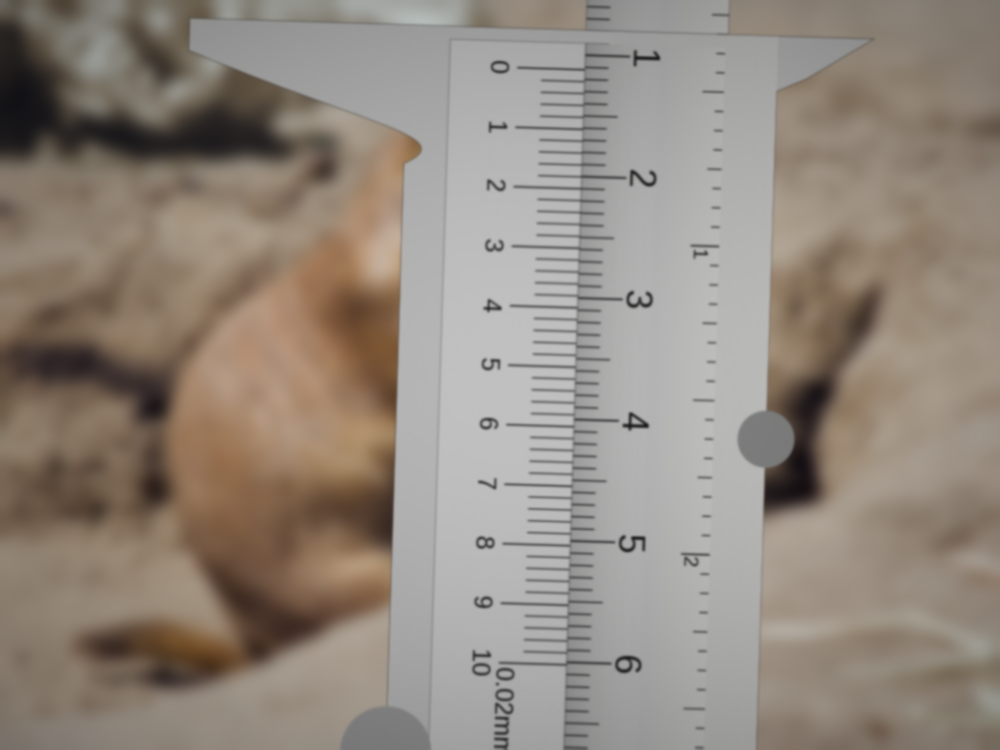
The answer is 11.2 mm
